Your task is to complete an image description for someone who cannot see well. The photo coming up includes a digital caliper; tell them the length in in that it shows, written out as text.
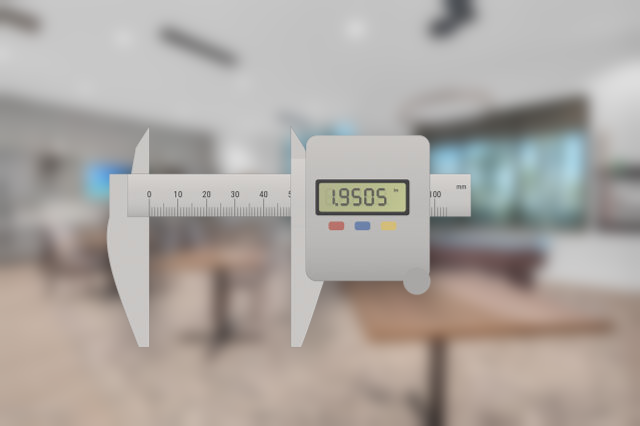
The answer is 1.9505 in
